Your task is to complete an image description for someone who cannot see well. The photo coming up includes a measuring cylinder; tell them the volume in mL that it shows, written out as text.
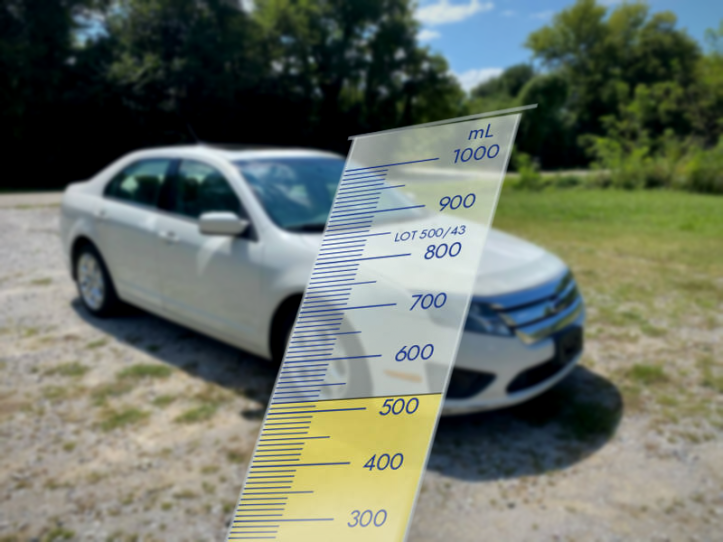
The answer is 520 mL
